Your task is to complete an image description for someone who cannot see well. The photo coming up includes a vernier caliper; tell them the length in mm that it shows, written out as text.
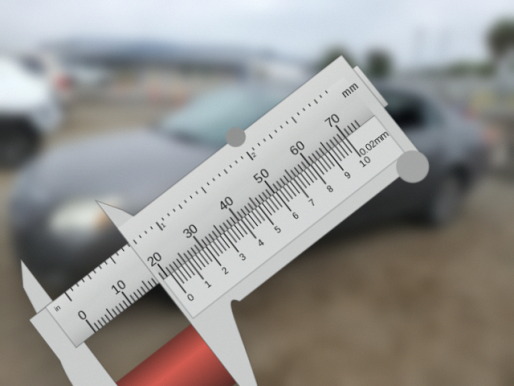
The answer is 21.0 mm
